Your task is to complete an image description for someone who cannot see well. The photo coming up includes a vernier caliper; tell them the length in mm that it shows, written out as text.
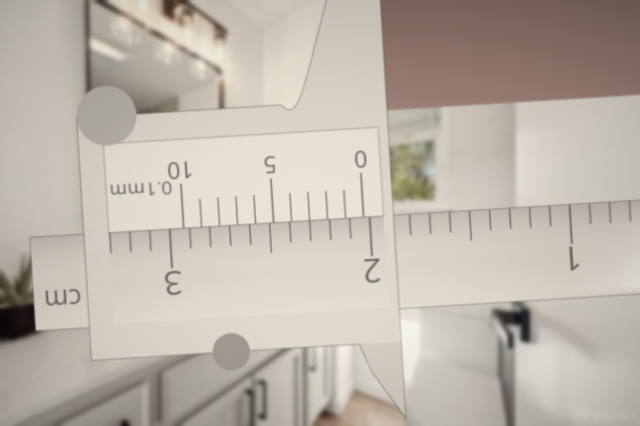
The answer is 20.3 mm
